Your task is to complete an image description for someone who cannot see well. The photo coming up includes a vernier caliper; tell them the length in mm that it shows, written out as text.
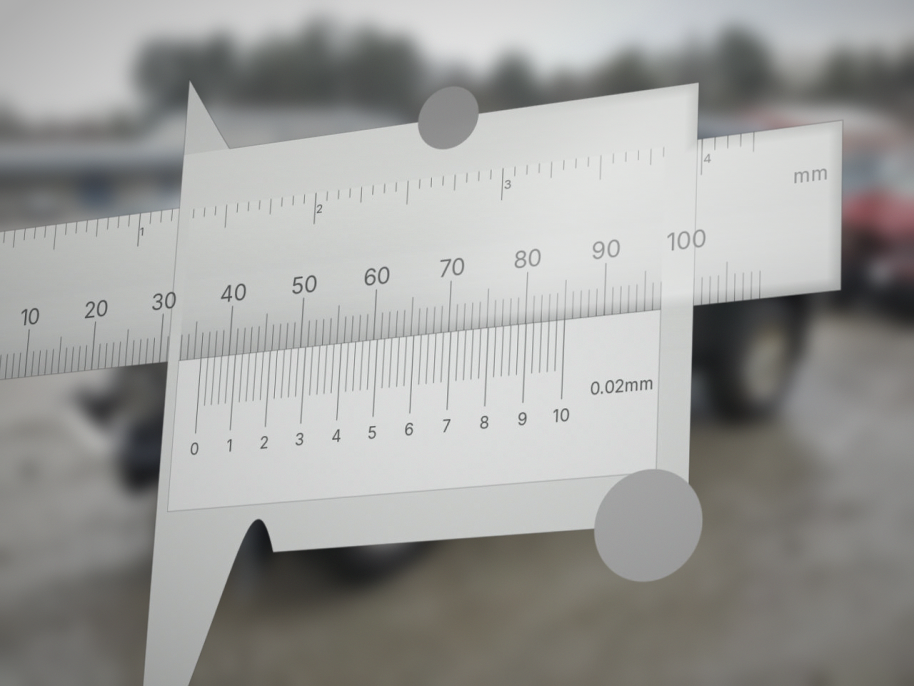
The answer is 36.0 mm
